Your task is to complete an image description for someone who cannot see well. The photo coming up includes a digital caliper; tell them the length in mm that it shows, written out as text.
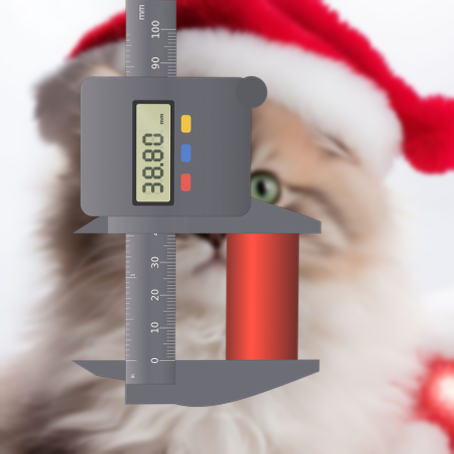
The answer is 38.80 mm
